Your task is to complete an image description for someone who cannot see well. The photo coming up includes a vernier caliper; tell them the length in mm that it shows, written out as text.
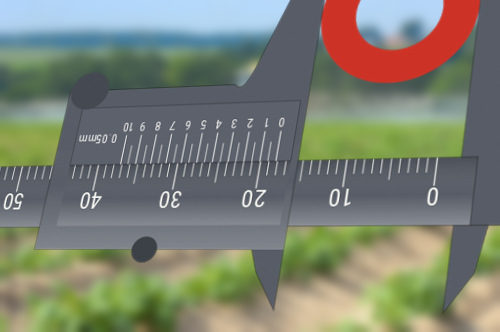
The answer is 18.2 mm
